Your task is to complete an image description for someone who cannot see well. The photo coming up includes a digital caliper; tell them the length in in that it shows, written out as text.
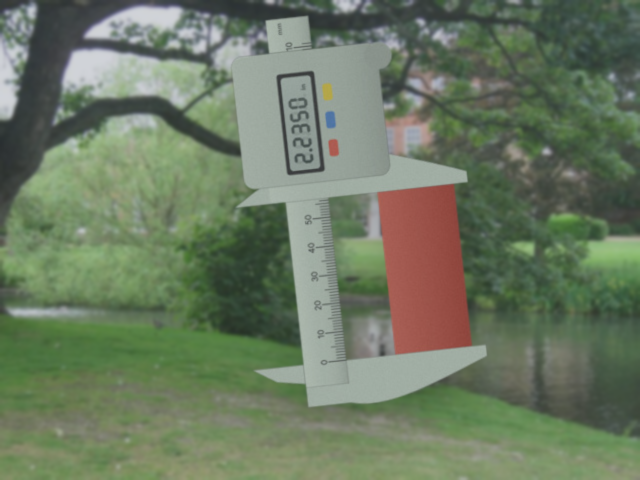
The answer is 2.2350 in
